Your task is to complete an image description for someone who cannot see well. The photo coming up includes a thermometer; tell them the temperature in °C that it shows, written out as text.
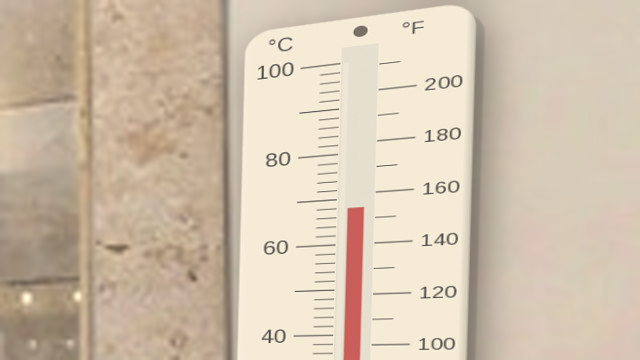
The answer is 68 °C
